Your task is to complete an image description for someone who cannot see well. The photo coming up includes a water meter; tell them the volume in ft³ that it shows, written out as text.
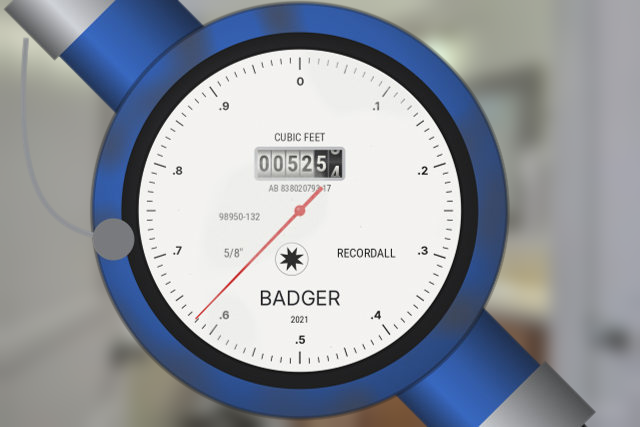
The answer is 5253.62 ft³
